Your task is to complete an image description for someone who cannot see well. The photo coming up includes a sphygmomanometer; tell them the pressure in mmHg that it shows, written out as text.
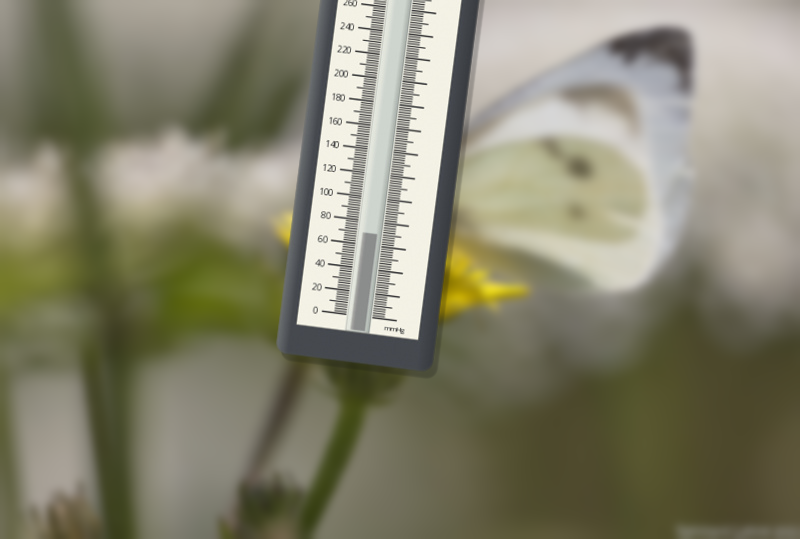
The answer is 70 mmHg
